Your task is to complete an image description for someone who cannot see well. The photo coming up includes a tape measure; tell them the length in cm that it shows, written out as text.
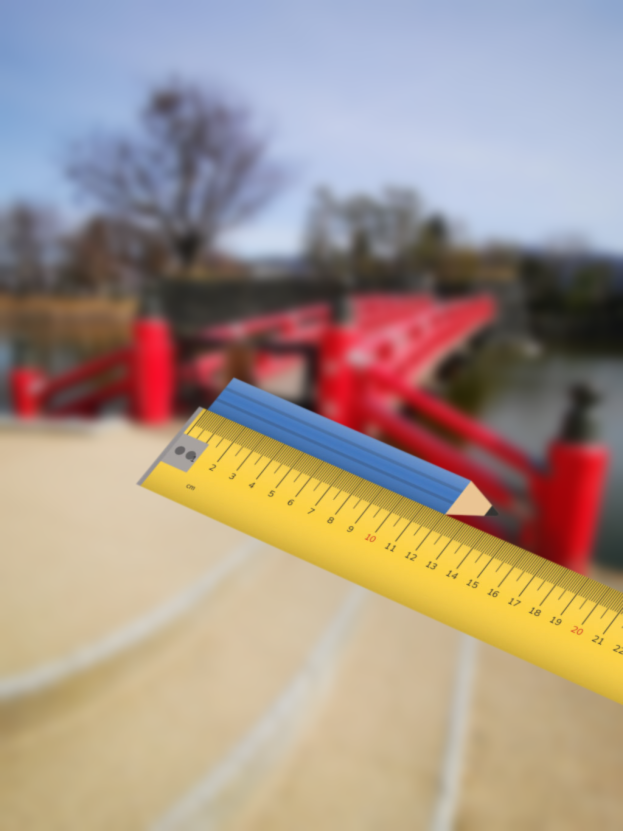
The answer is 14 cm
